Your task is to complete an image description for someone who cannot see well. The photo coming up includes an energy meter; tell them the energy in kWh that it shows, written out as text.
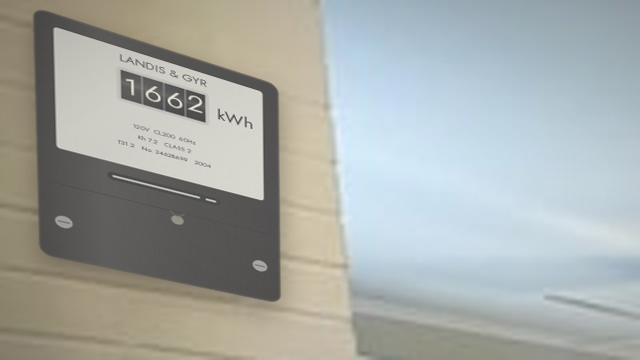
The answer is 1662 kWh
